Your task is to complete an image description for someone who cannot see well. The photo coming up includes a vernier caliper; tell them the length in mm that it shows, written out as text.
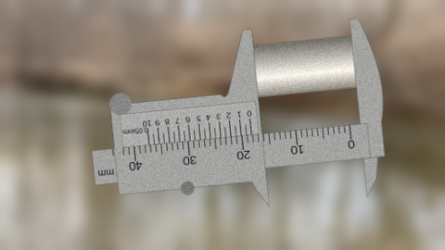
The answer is 18.2 mm
